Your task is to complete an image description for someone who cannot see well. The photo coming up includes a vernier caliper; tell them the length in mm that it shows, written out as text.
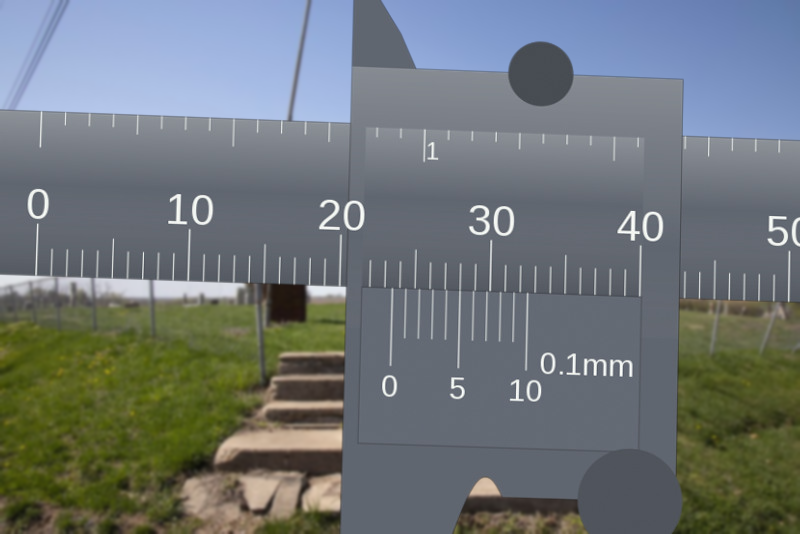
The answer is 23.5 mm
